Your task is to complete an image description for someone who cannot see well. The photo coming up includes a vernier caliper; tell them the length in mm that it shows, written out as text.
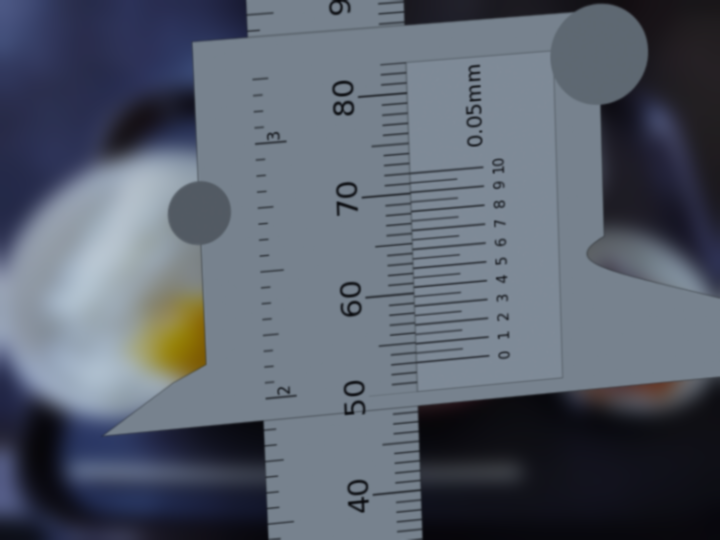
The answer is 53.0 mm
